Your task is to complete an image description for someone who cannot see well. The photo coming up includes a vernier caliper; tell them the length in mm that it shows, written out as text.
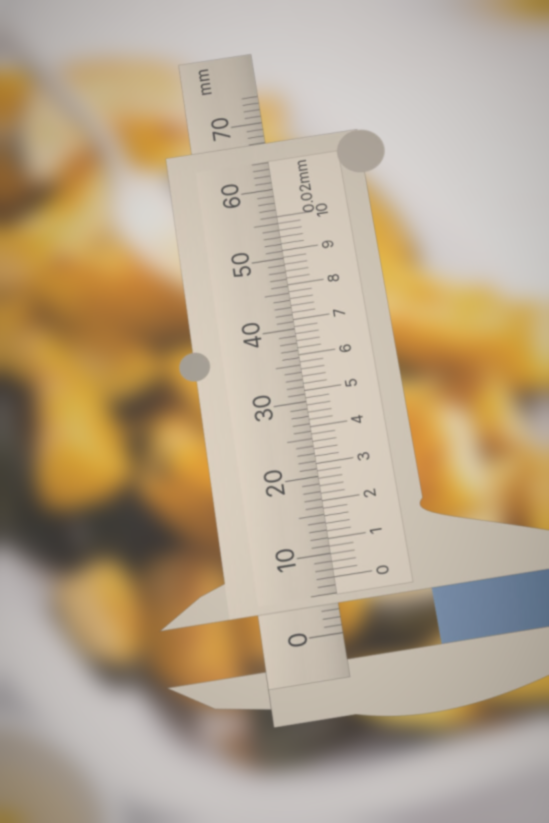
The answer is 7.0 mm
